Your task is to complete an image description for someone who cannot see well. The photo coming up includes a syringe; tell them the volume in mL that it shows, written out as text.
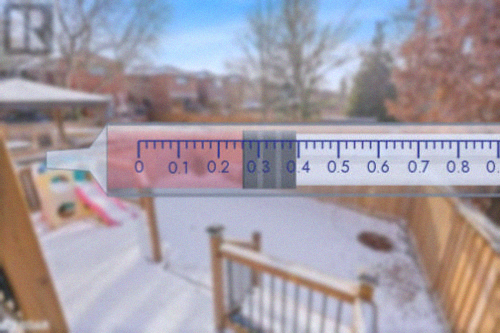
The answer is 0.26 mL
